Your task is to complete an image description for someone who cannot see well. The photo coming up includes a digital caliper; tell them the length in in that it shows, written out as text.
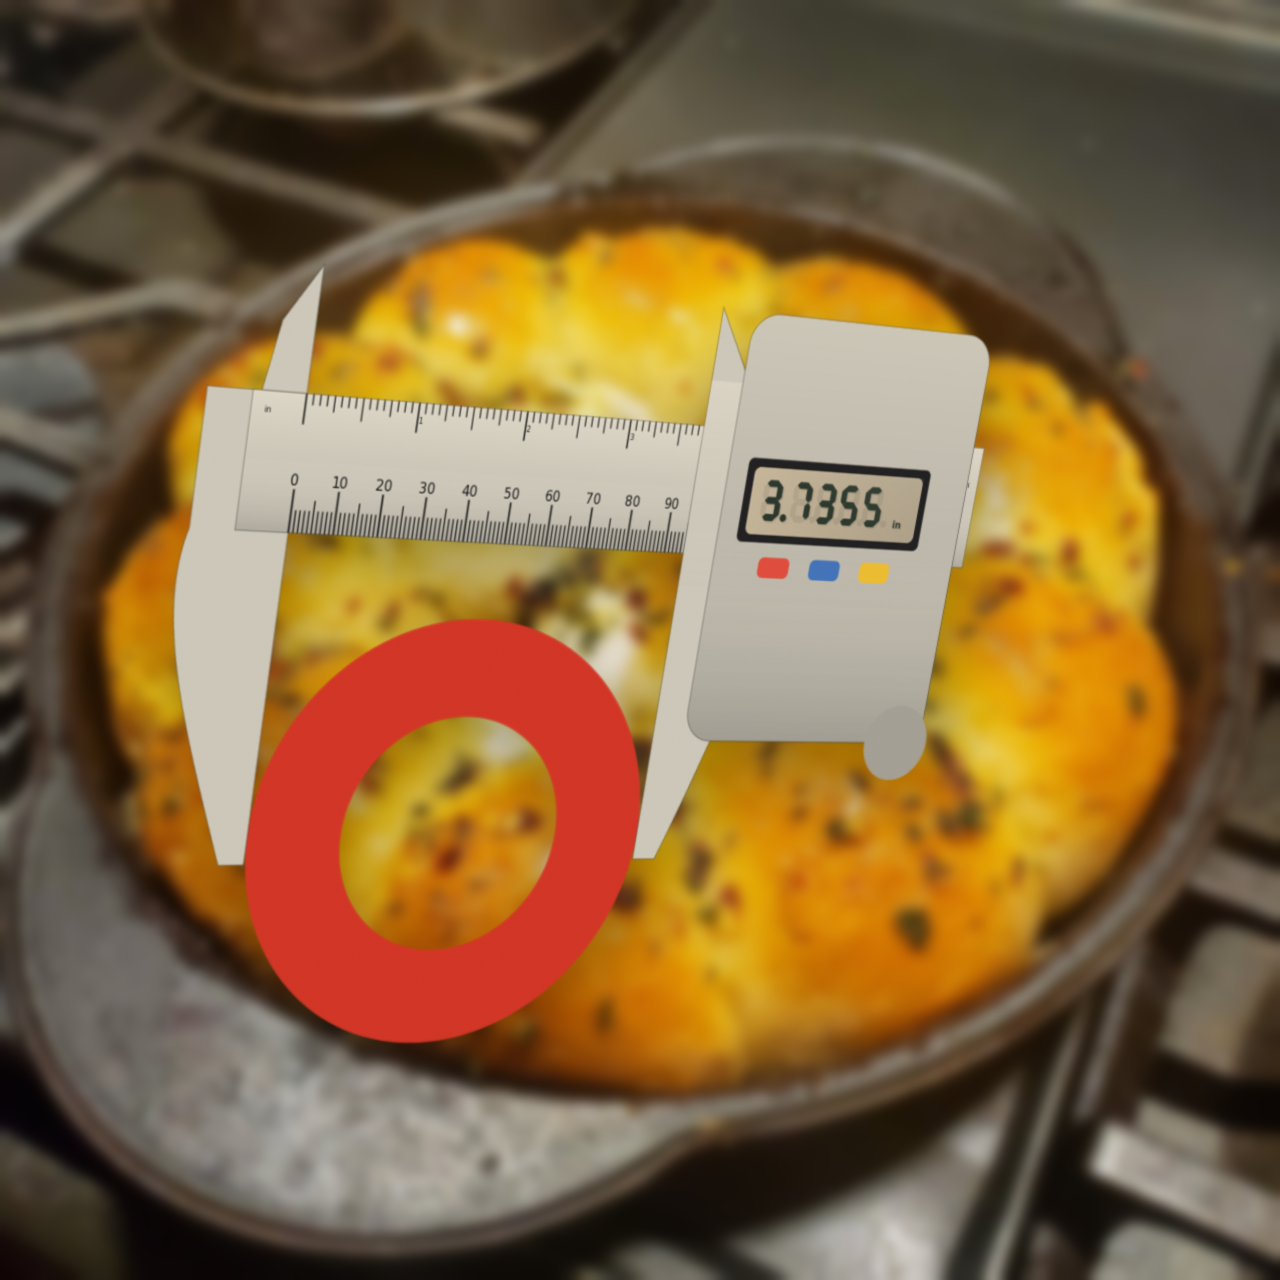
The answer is 3.7355 in
